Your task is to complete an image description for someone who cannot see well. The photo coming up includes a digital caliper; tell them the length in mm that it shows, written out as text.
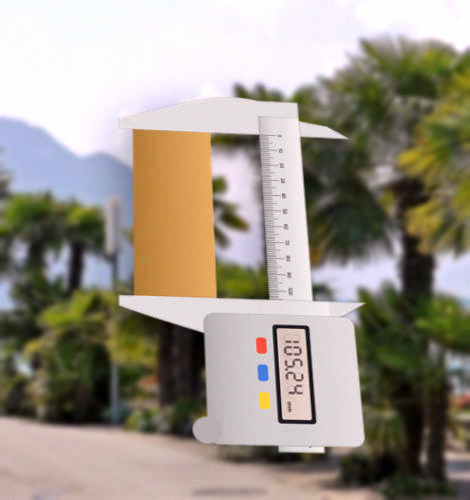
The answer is 105.24 mm
